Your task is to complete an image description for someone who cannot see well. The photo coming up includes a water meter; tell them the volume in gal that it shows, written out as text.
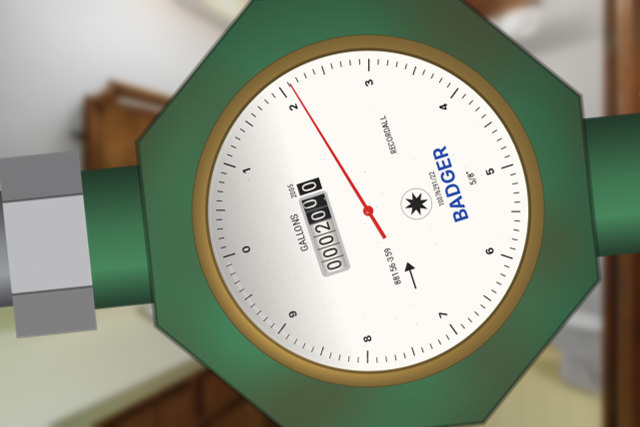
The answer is 2002.1 gal
